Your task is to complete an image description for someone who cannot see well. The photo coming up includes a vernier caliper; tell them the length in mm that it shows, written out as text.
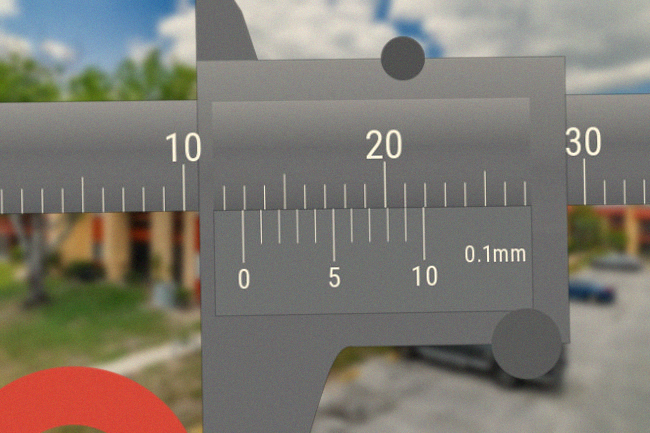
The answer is 12.9 mm
